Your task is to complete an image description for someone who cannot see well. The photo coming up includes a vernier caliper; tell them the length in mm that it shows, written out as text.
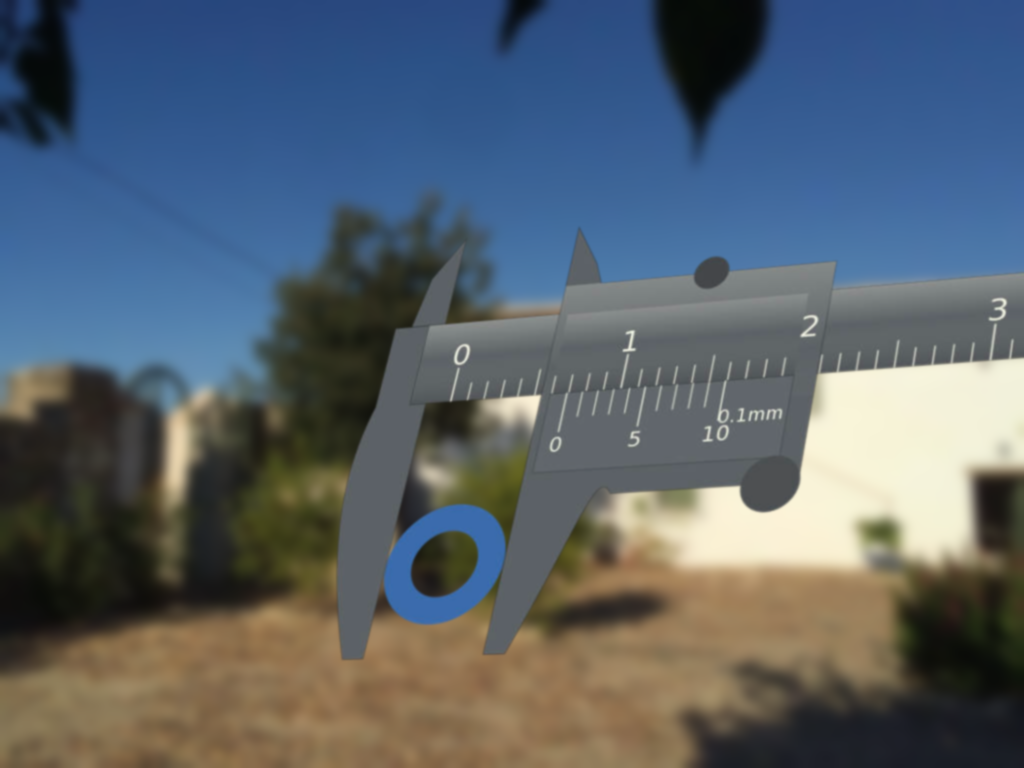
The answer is 6.9 mm
